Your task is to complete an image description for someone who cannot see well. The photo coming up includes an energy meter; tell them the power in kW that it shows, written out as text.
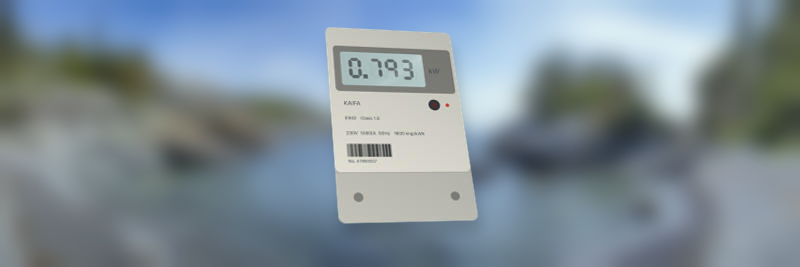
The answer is 0.793 kW
